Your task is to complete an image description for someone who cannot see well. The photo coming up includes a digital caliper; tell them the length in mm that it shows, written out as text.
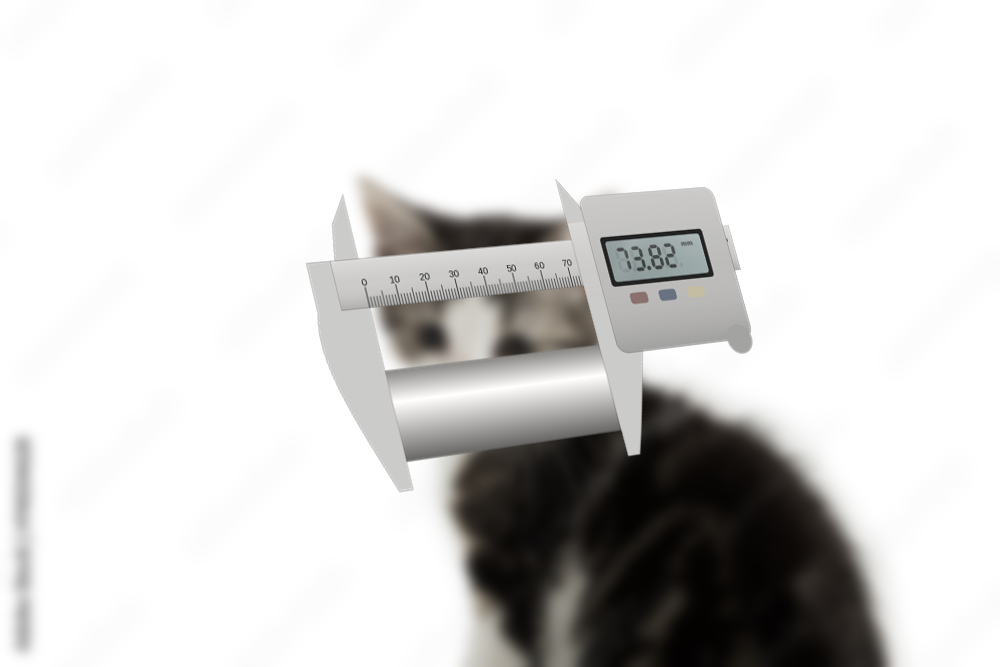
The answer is 73.82 mm
